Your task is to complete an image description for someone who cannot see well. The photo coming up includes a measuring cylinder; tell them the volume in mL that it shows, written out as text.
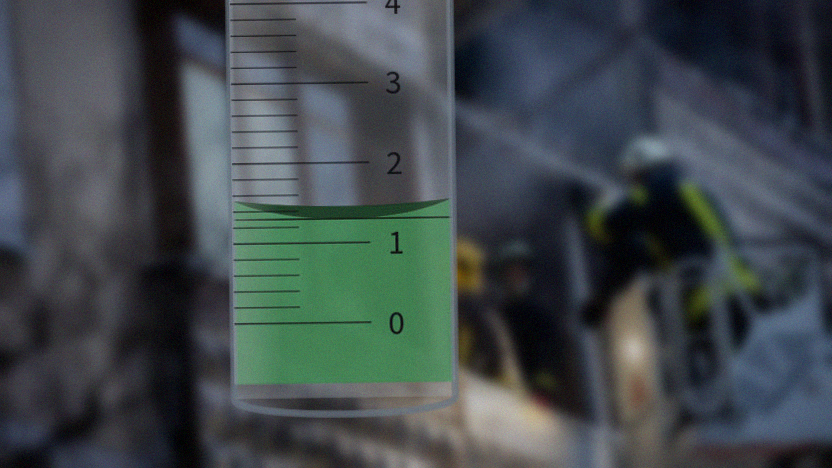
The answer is 1.3 mL
